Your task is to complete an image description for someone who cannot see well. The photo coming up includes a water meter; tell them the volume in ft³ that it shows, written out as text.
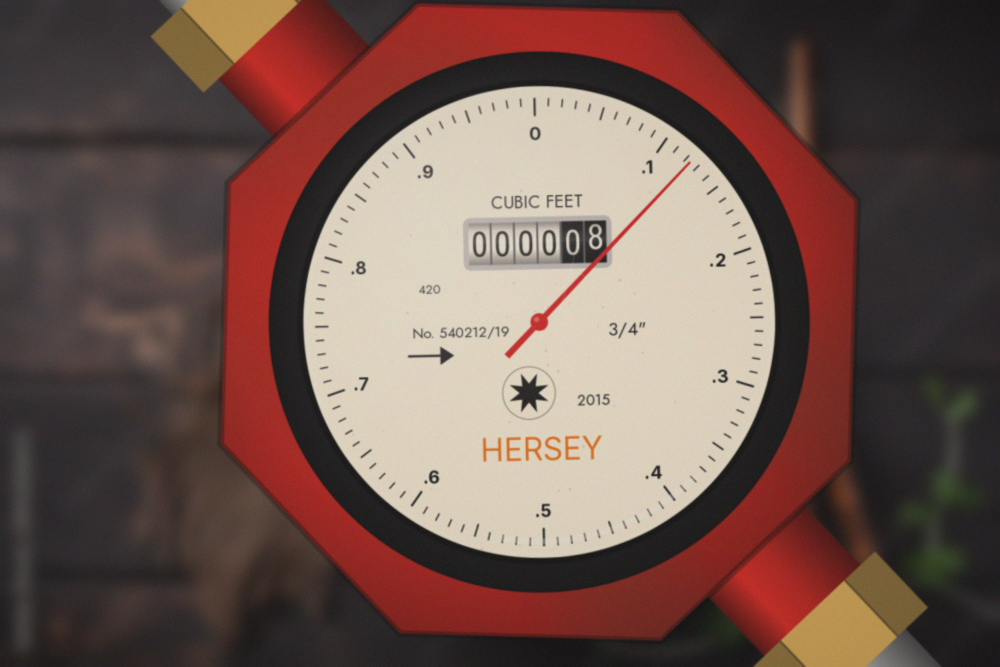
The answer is 8.12 ft³
